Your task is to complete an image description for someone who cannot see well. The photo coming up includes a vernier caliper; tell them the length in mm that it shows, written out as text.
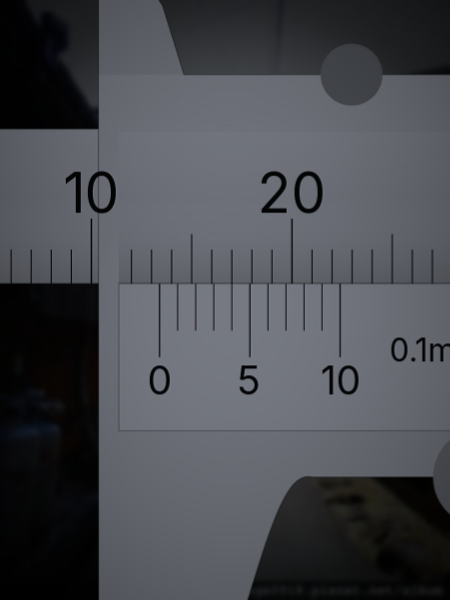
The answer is 13.4 mm
